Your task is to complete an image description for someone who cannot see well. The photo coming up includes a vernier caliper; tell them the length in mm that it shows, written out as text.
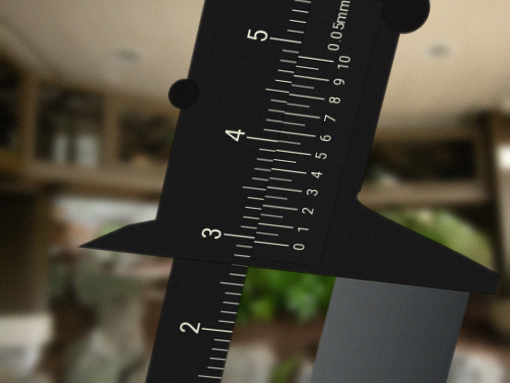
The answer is 29.6 mm
